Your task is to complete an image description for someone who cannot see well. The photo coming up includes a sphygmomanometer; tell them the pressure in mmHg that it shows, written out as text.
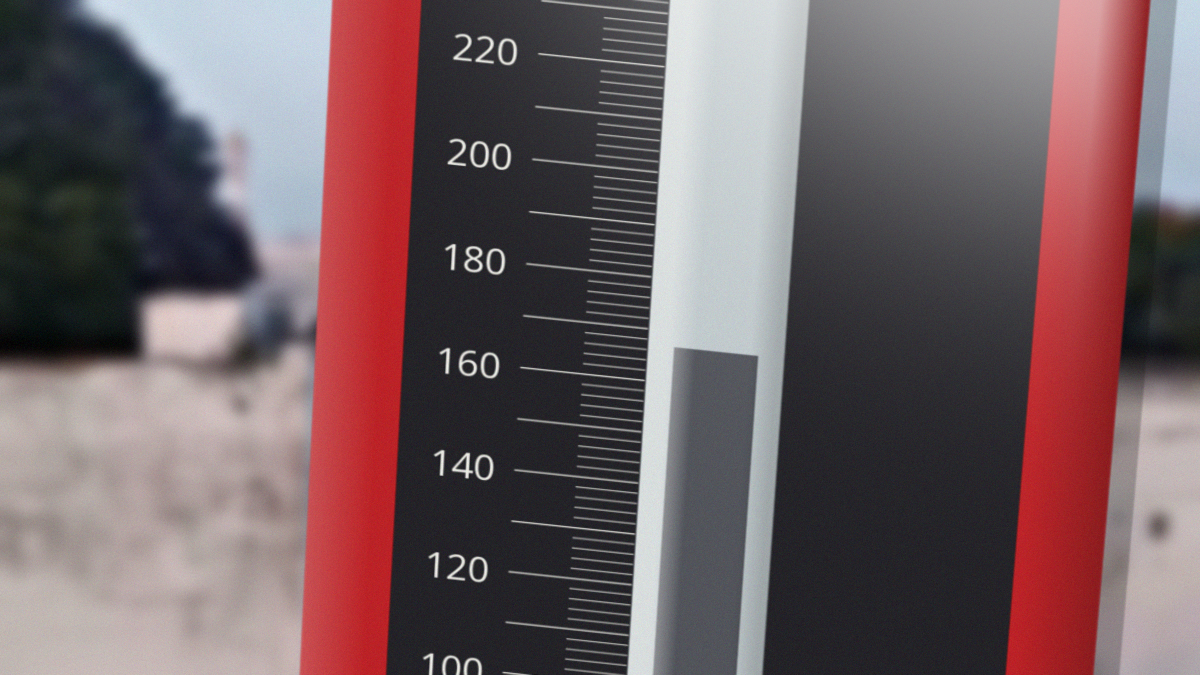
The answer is 167 mmHg
